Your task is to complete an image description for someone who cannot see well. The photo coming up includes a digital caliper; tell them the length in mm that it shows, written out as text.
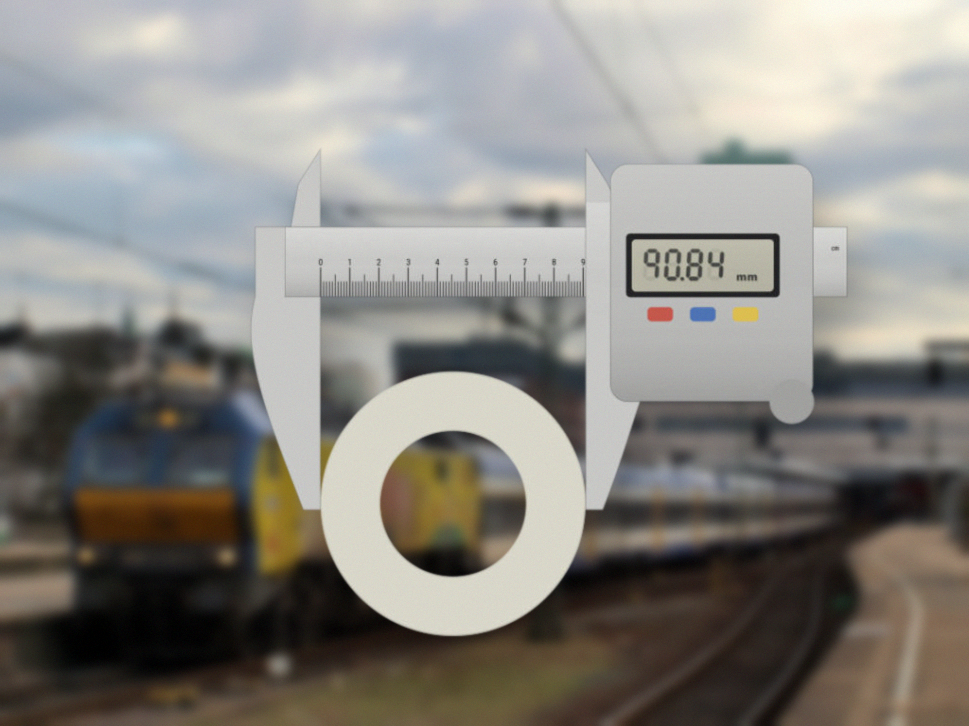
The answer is 90.84 mm
